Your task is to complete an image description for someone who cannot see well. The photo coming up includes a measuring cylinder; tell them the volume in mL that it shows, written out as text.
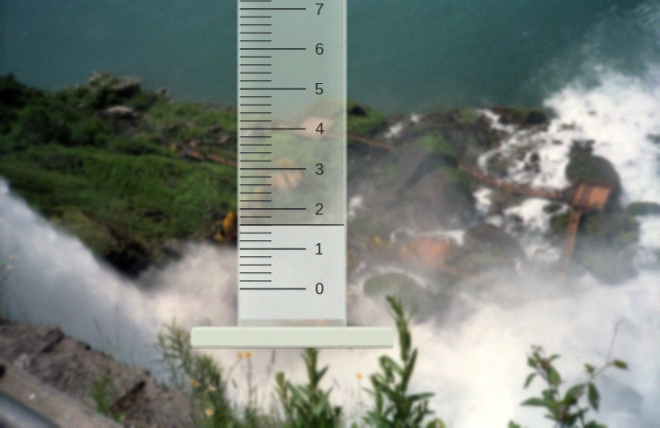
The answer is 1.6 mL
